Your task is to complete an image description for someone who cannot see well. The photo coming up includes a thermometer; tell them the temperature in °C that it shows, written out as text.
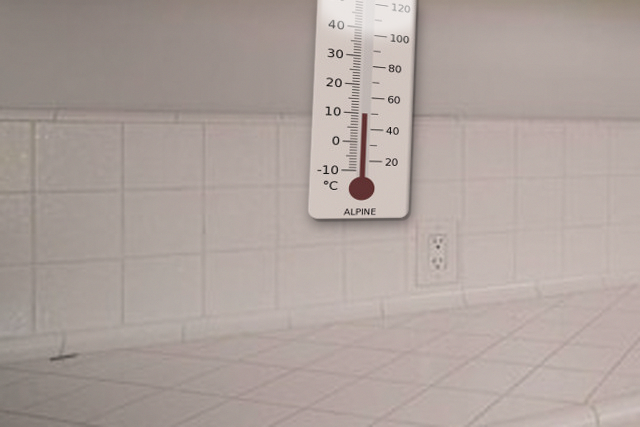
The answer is 10 °C
